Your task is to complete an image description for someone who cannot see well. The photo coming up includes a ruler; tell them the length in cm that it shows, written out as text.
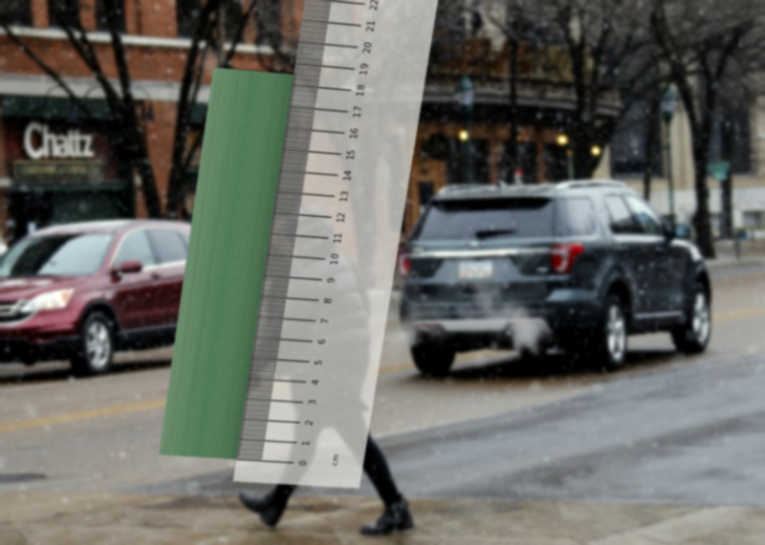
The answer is 18.5 cm
